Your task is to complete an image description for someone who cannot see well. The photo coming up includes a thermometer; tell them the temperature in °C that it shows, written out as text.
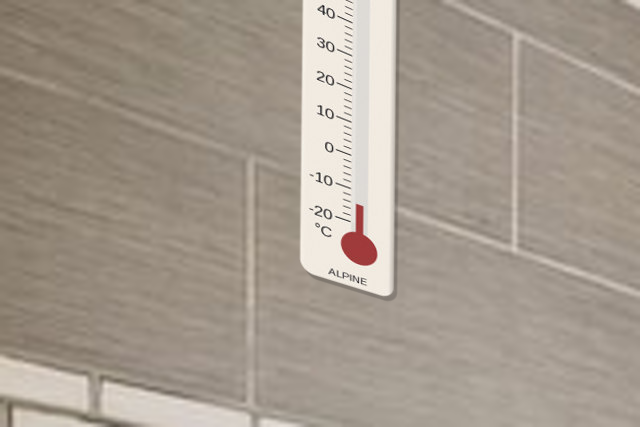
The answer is -14 °C
